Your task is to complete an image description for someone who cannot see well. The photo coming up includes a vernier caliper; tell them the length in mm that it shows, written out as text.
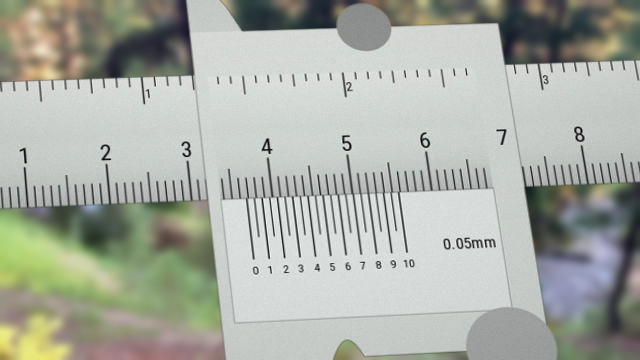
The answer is 36.8 mm
